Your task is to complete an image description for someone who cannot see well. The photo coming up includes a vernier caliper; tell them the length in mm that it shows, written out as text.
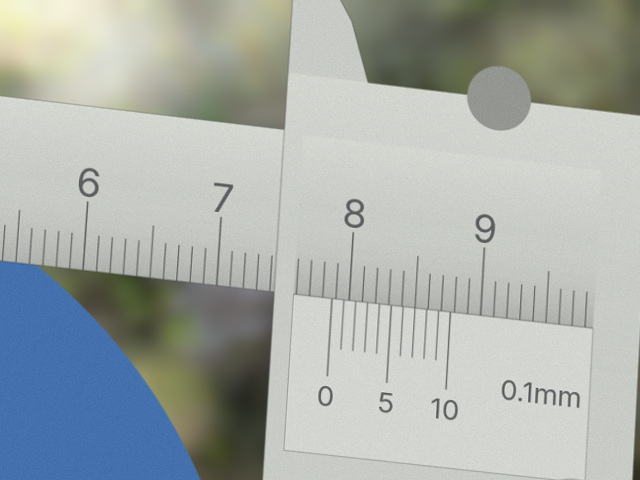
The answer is 78.7 mm
